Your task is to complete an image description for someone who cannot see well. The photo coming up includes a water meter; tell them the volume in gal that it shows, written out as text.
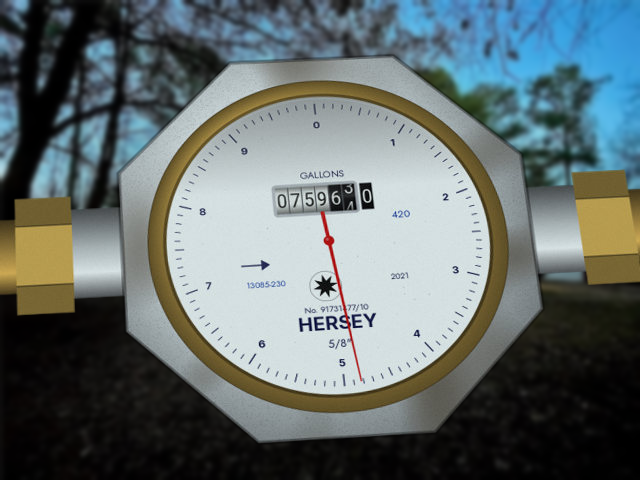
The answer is 759634.8 gal
